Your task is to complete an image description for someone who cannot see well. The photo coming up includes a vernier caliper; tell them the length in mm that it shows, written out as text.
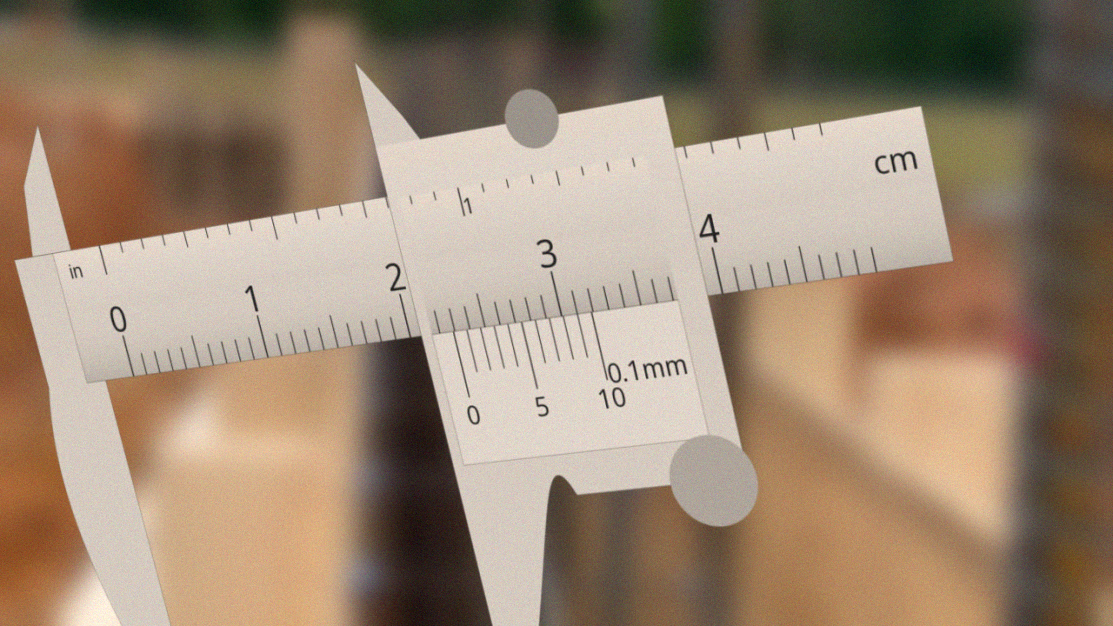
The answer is 22.9 mm
